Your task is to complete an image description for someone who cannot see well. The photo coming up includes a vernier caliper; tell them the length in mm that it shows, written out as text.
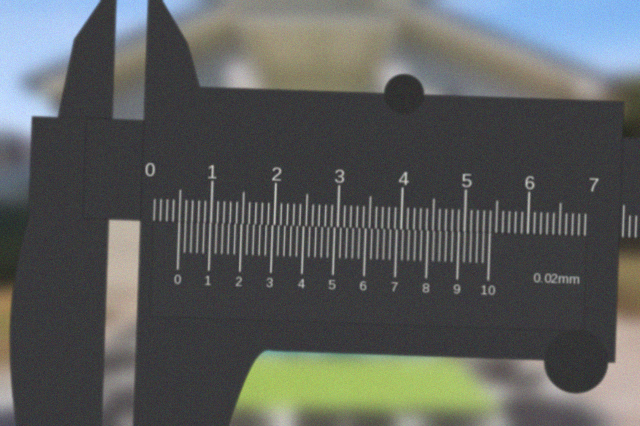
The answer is 5.0 mm
